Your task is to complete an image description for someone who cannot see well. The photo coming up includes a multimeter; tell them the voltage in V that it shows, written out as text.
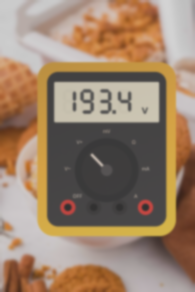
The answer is 193.4 V
